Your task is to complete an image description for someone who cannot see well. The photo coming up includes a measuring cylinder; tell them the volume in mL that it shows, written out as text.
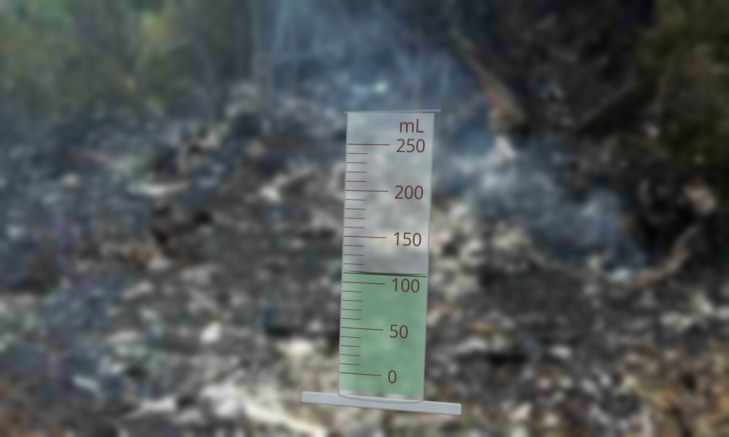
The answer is 110 mL
